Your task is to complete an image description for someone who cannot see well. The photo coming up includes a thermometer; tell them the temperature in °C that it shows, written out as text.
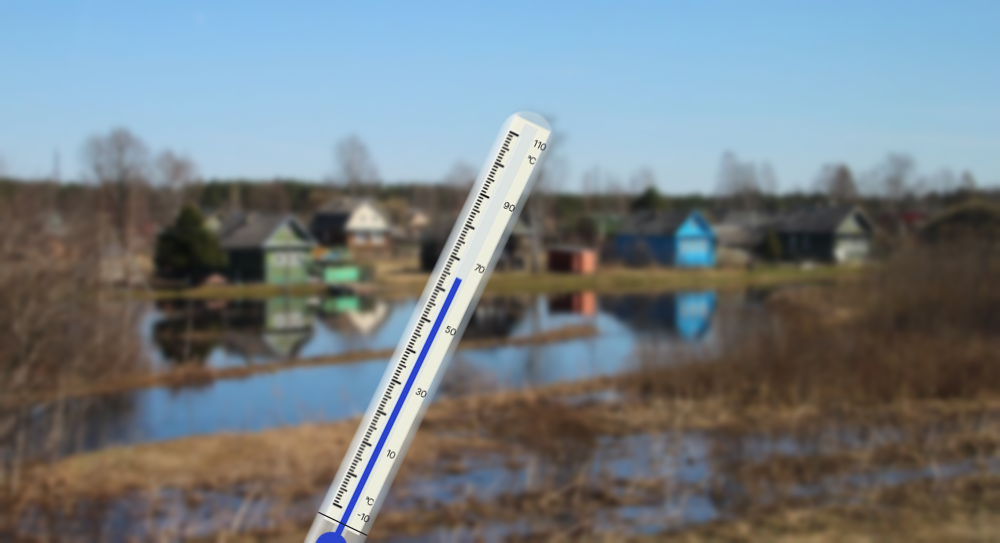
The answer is 65 °C
